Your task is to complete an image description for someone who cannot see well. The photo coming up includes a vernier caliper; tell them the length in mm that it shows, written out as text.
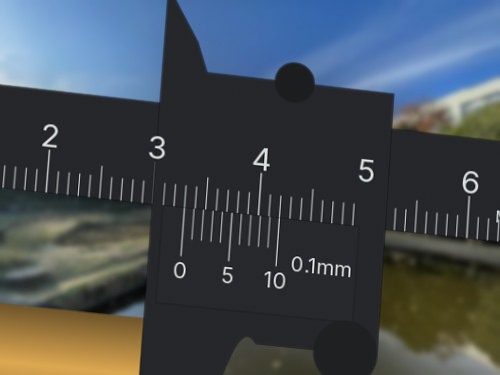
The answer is 33.0 mm
